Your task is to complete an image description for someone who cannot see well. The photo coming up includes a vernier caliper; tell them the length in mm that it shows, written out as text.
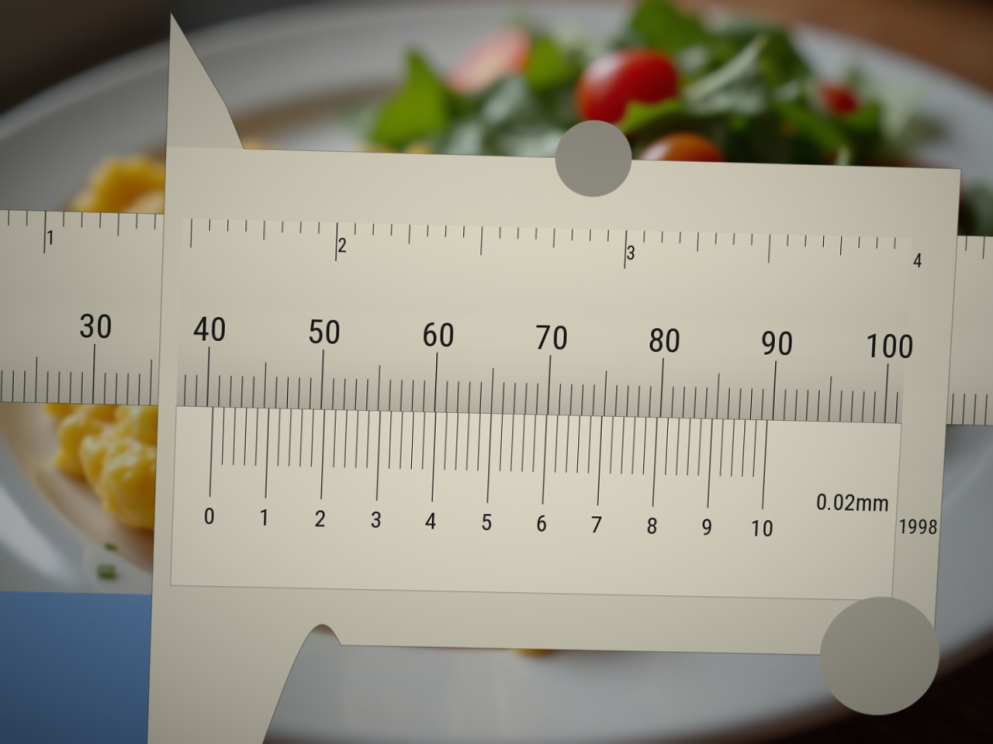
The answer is 40.5 mm
